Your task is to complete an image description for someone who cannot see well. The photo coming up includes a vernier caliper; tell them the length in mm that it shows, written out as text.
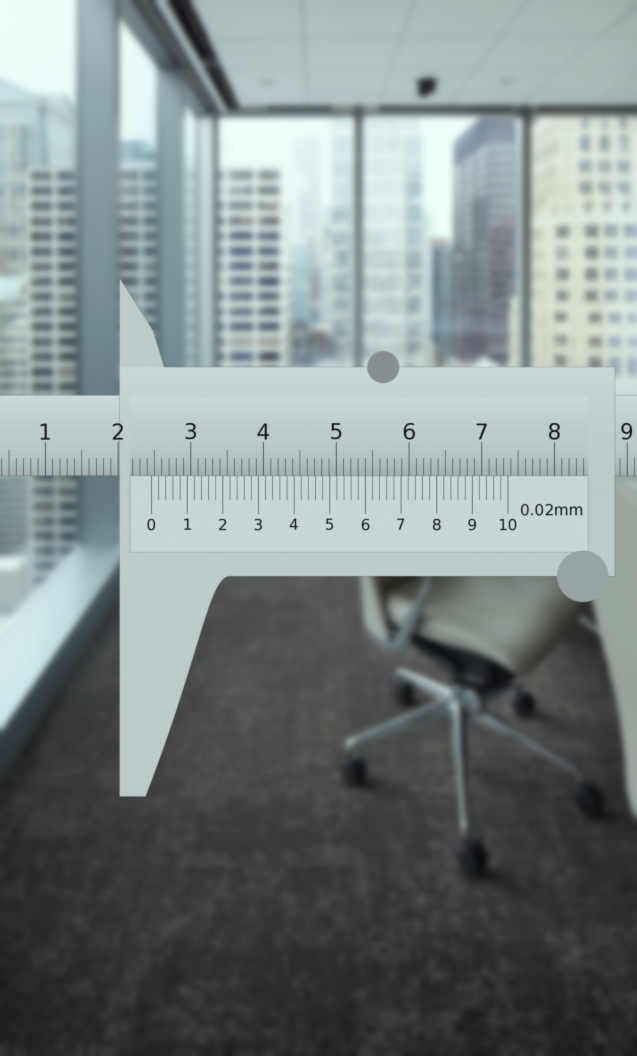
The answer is 24.6 mm
